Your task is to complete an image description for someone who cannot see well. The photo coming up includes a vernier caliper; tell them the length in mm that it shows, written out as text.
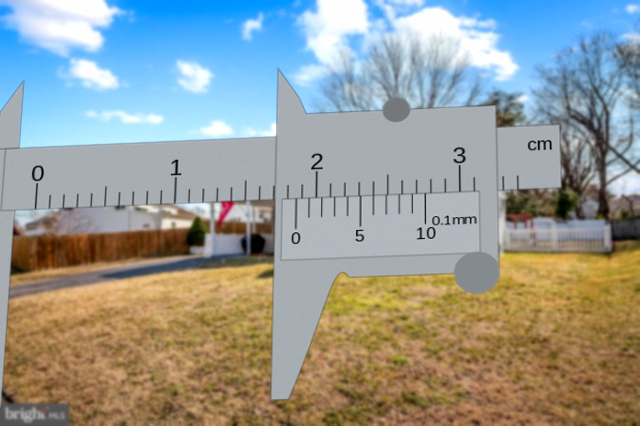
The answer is 18.6 mm
